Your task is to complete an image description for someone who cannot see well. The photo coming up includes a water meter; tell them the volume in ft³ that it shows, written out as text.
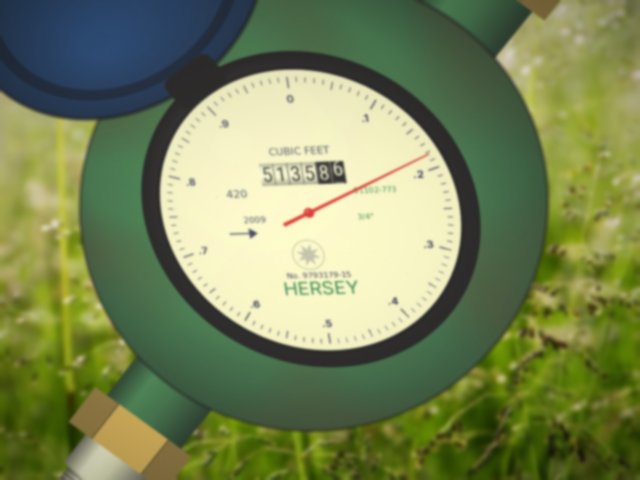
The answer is 513586.18 ft³
